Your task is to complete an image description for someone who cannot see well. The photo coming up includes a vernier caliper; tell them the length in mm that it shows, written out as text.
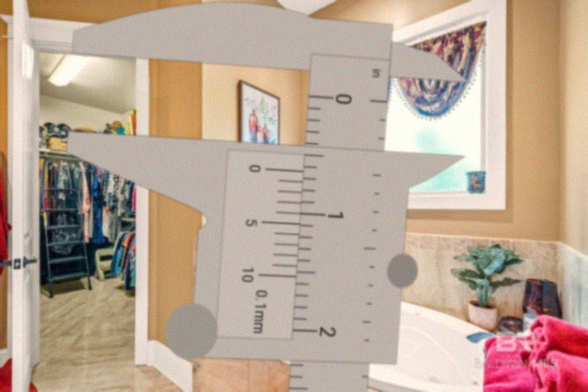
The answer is 6.4 mm
